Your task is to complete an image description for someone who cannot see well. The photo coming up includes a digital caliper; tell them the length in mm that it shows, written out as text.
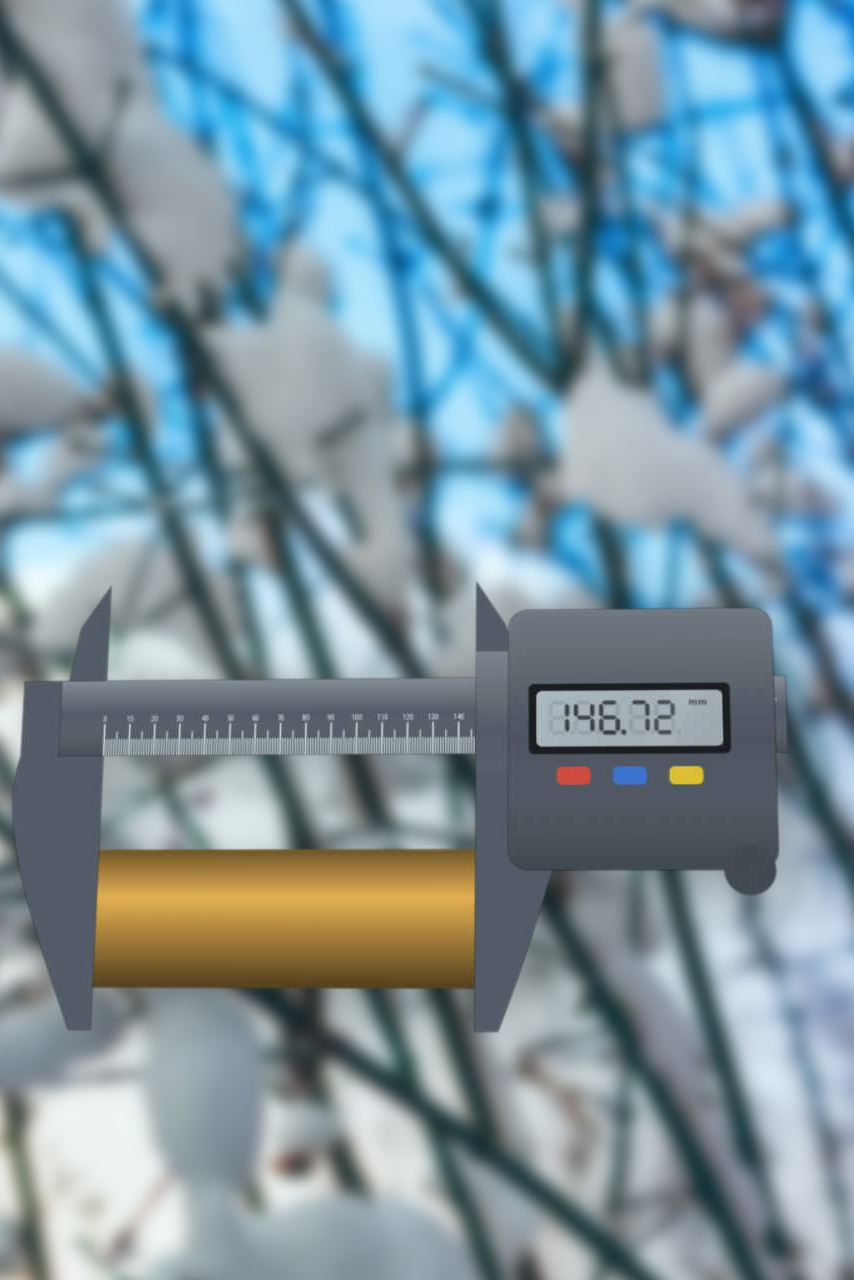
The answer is 146.72 mm
